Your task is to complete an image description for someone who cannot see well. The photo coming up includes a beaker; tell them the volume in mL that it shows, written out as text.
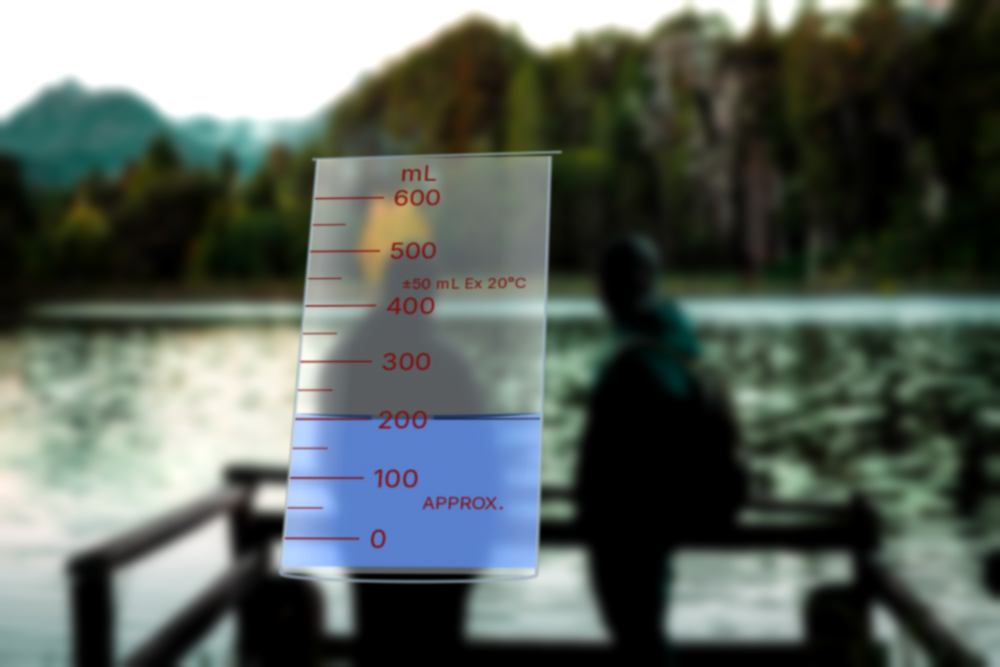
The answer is 200 mL
